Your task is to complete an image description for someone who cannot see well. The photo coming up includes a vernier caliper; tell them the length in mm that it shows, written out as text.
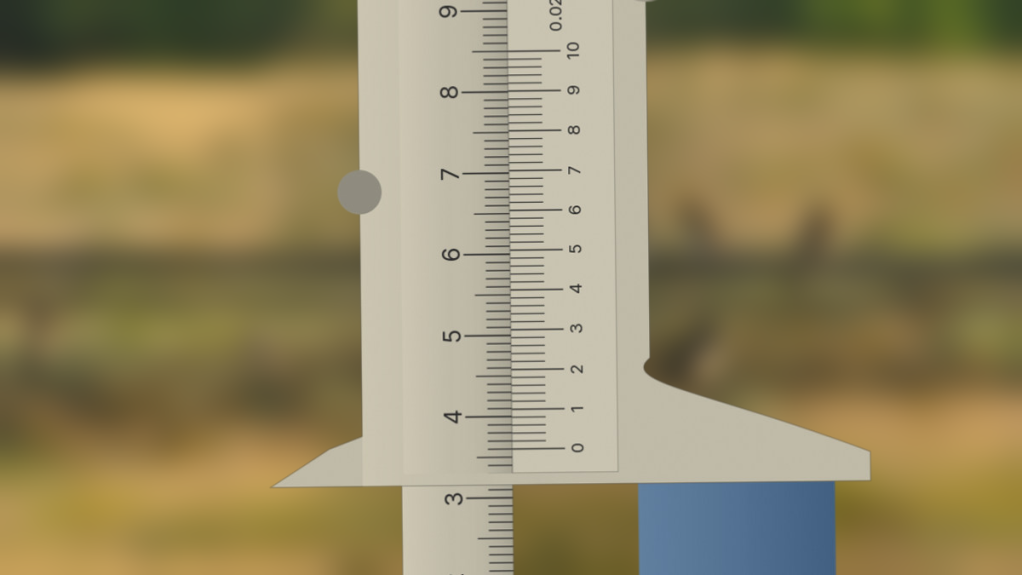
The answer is 36.0 mm
